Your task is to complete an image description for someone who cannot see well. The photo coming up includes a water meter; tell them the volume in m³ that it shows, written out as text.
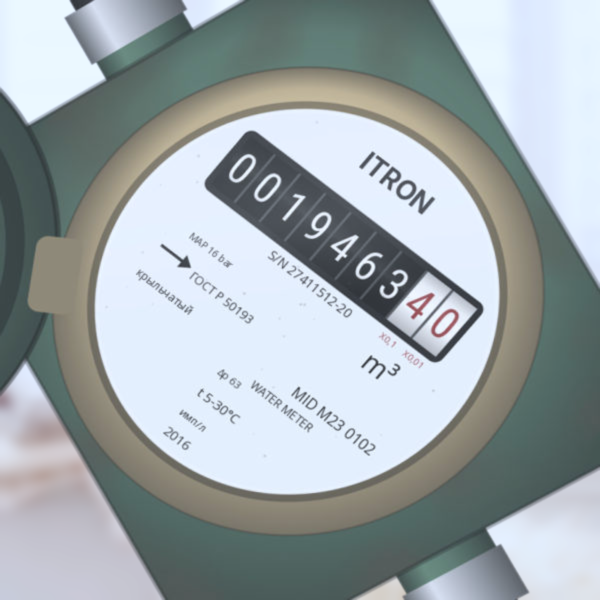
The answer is 19463.40 m³
